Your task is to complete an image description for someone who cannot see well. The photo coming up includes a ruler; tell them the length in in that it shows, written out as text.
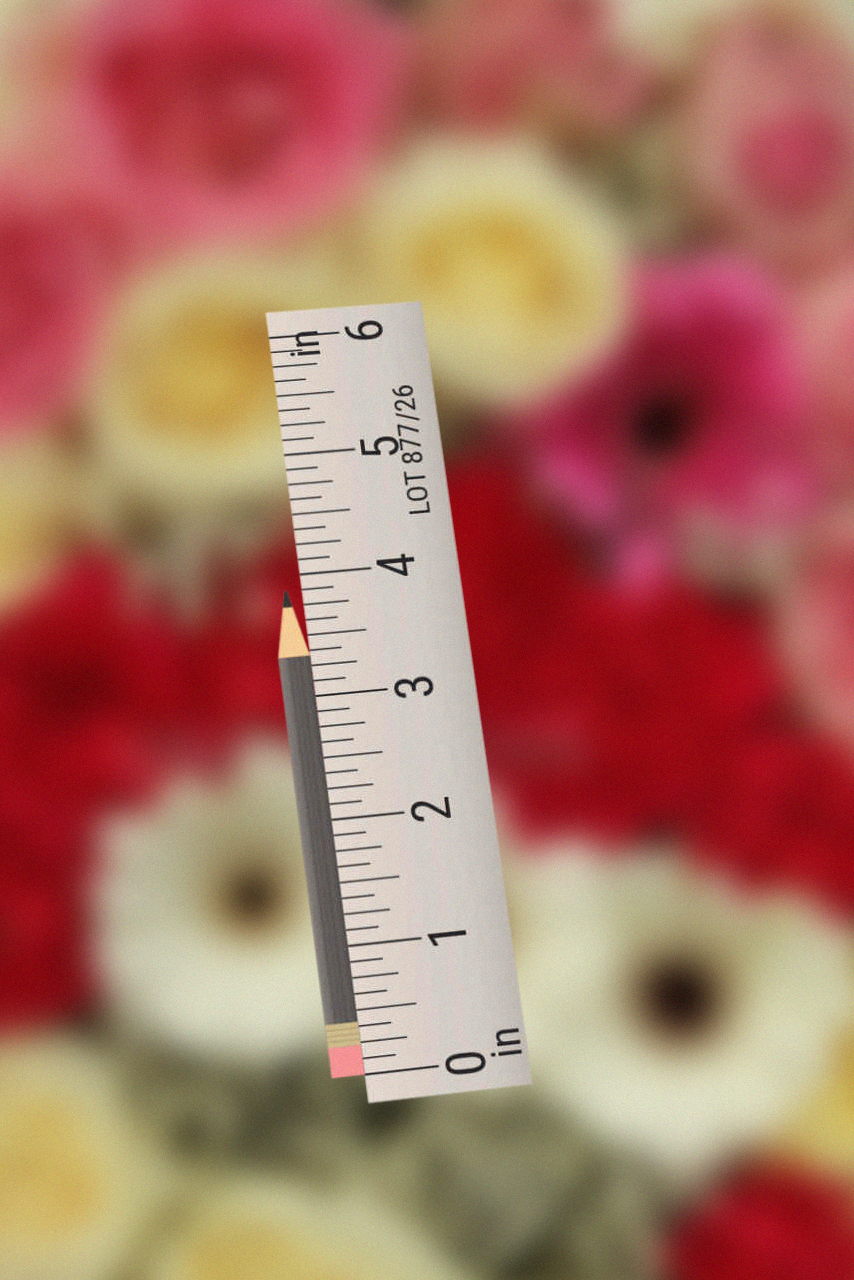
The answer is 3.875 in
